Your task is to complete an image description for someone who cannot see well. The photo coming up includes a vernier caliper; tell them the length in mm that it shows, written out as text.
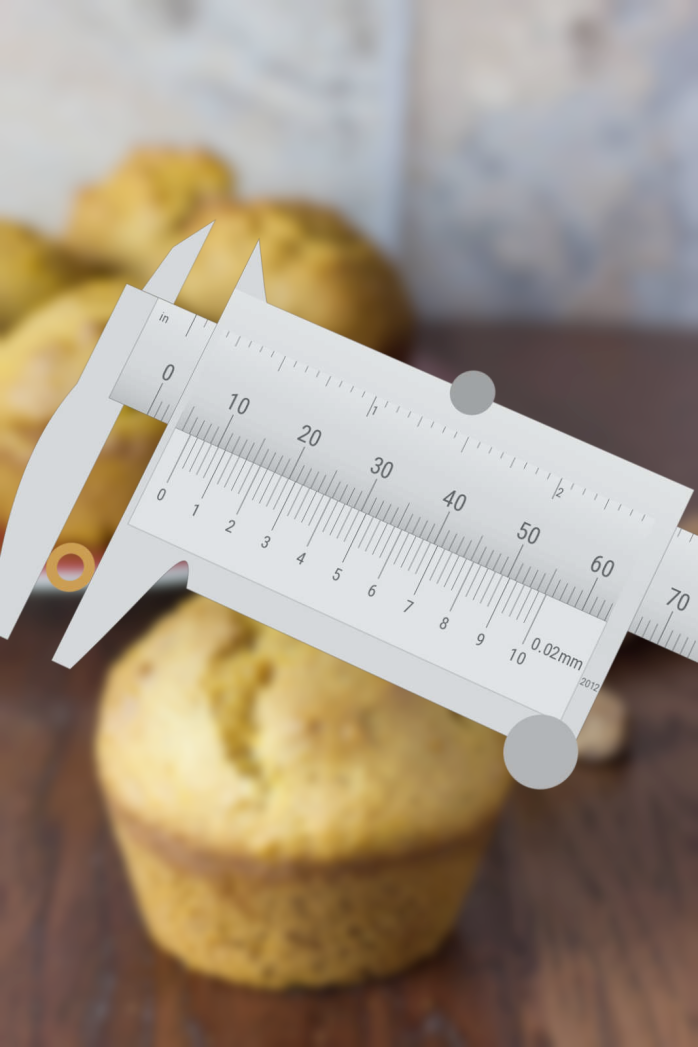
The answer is 6.2 mm
